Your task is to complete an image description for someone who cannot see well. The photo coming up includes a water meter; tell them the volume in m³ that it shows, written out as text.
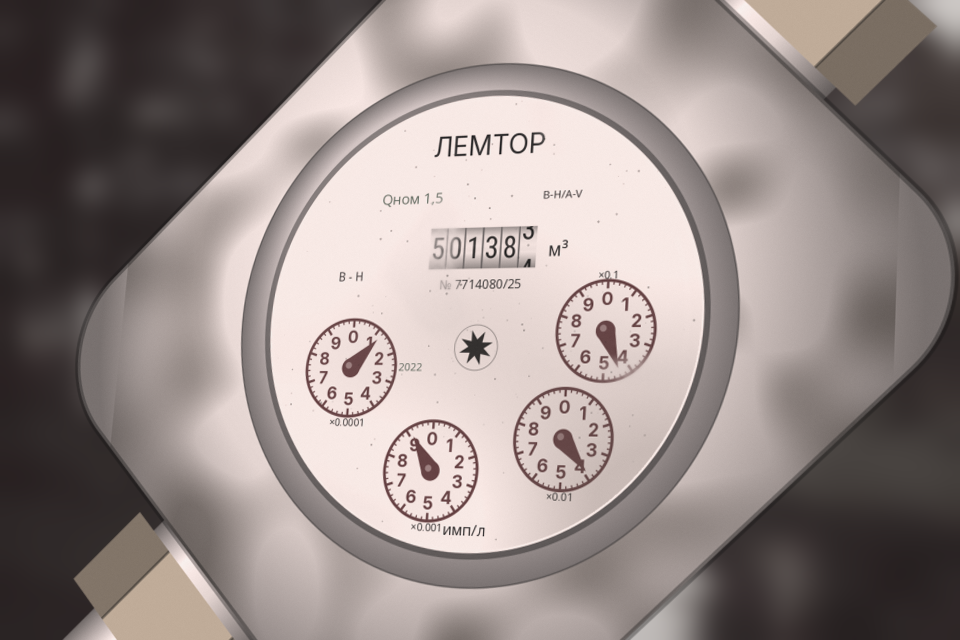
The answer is 501383.4391 m³
